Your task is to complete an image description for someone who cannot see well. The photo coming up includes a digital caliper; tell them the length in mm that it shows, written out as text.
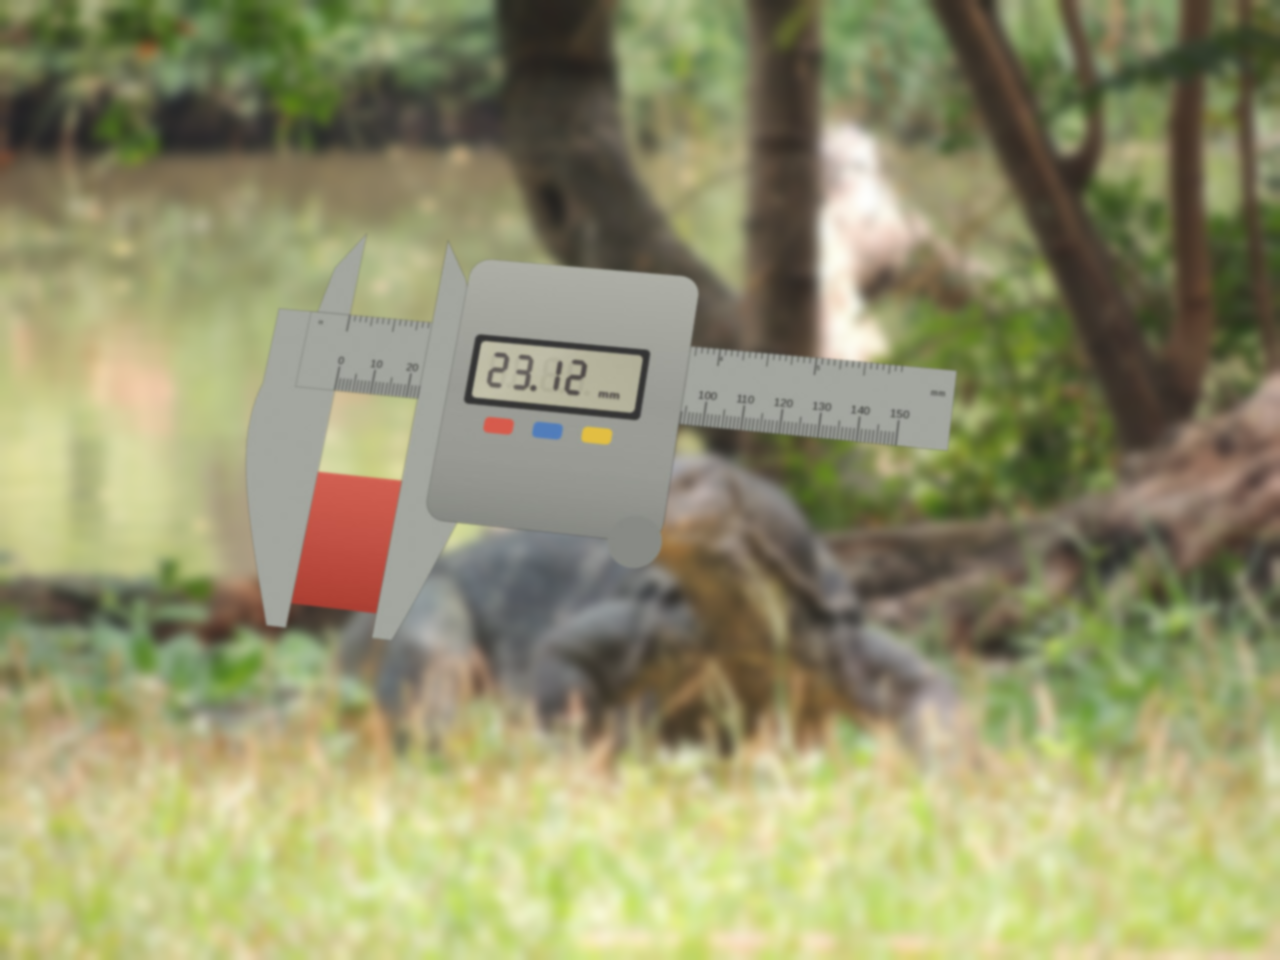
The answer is 23.12 mm
